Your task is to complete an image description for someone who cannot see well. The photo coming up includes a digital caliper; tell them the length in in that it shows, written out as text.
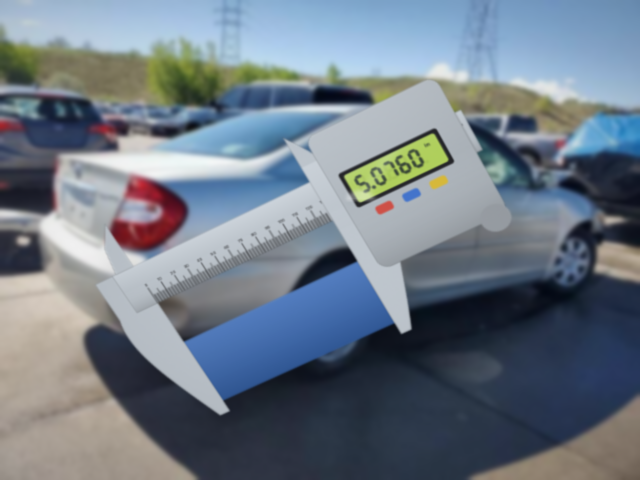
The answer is 5.0760 in
